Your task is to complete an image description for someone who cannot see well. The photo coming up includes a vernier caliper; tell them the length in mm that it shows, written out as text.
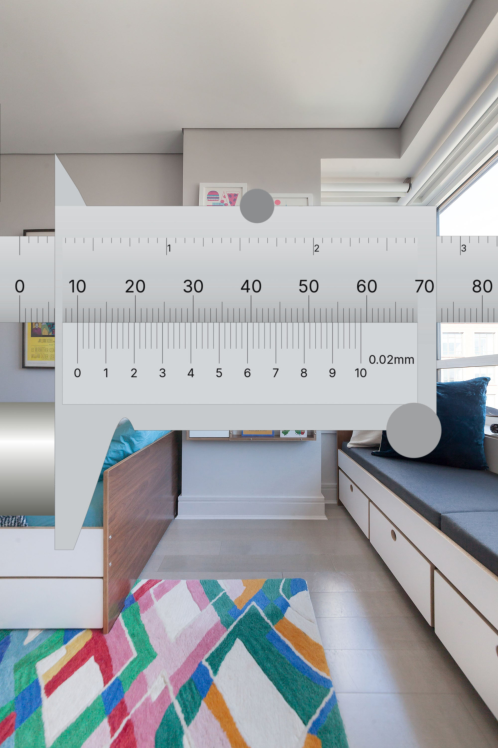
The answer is 10.0 mm
